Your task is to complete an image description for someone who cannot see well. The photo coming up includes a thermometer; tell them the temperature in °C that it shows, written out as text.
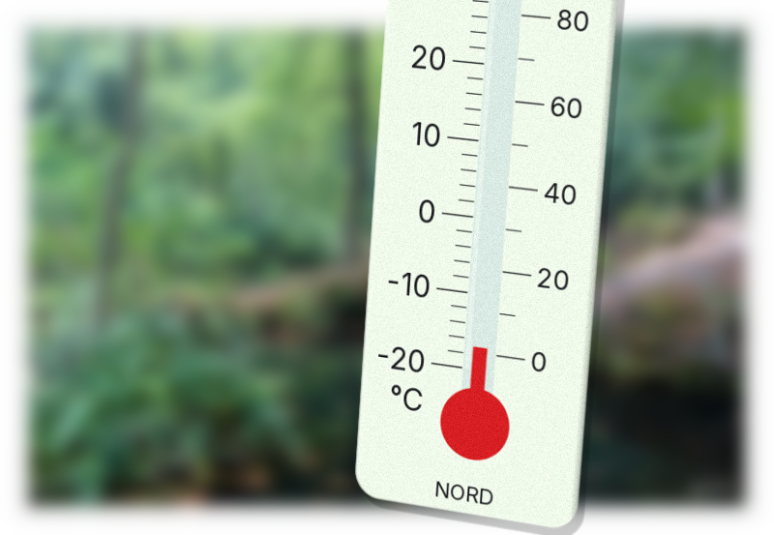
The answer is -17 °C
